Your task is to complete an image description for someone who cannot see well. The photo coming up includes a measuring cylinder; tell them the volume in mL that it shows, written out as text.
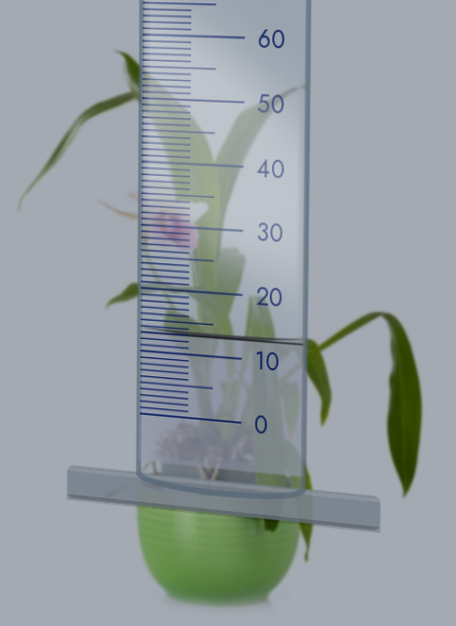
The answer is 13 mL
